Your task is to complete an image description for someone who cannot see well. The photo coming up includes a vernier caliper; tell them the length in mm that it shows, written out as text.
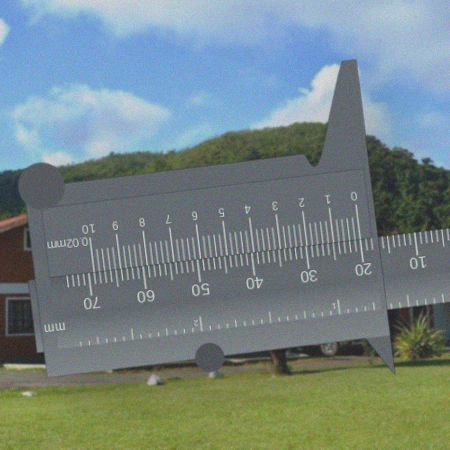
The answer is 20.0 mm
